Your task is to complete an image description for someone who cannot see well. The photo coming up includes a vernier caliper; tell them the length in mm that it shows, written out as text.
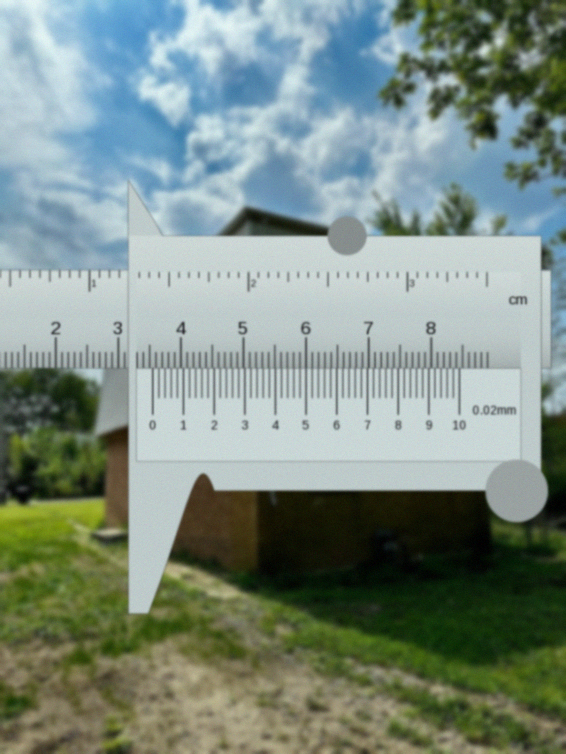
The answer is 35.5 mm
